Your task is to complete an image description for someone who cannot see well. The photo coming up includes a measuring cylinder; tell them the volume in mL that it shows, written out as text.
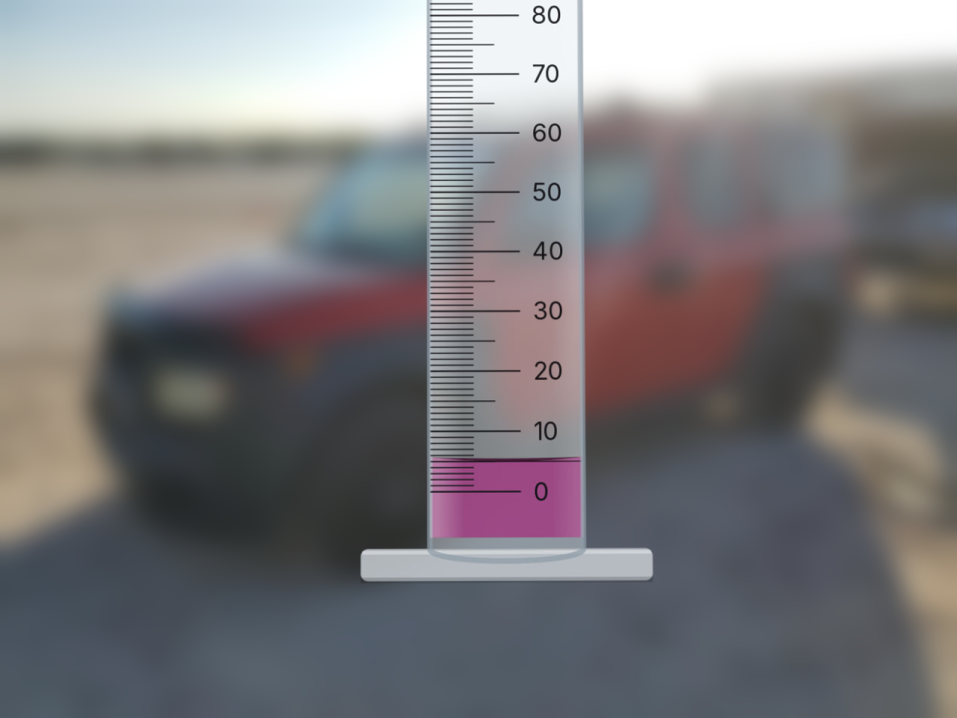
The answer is 5 mL
